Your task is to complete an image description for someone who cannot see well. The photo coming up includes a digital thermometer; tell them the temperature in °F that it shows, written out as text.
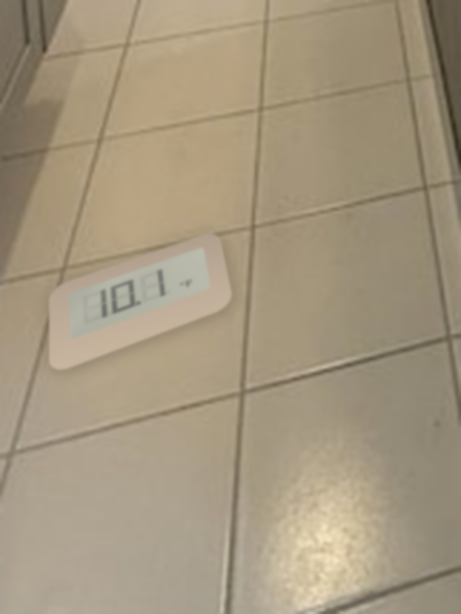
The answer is 10.1 °F
